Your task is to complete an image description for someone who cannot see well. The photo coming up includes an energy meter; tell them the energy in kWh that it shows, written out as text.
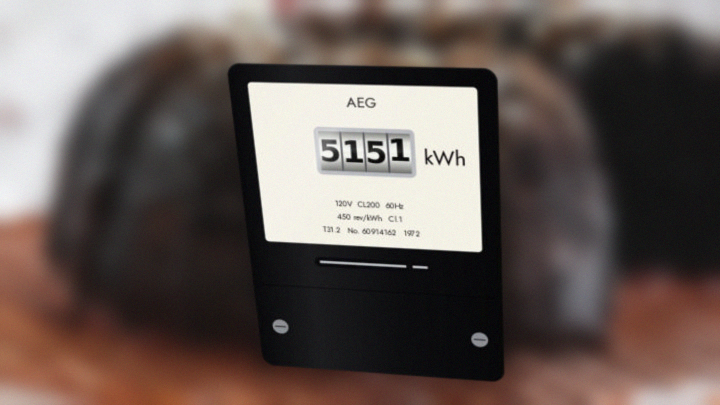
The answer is 5151 kWh
